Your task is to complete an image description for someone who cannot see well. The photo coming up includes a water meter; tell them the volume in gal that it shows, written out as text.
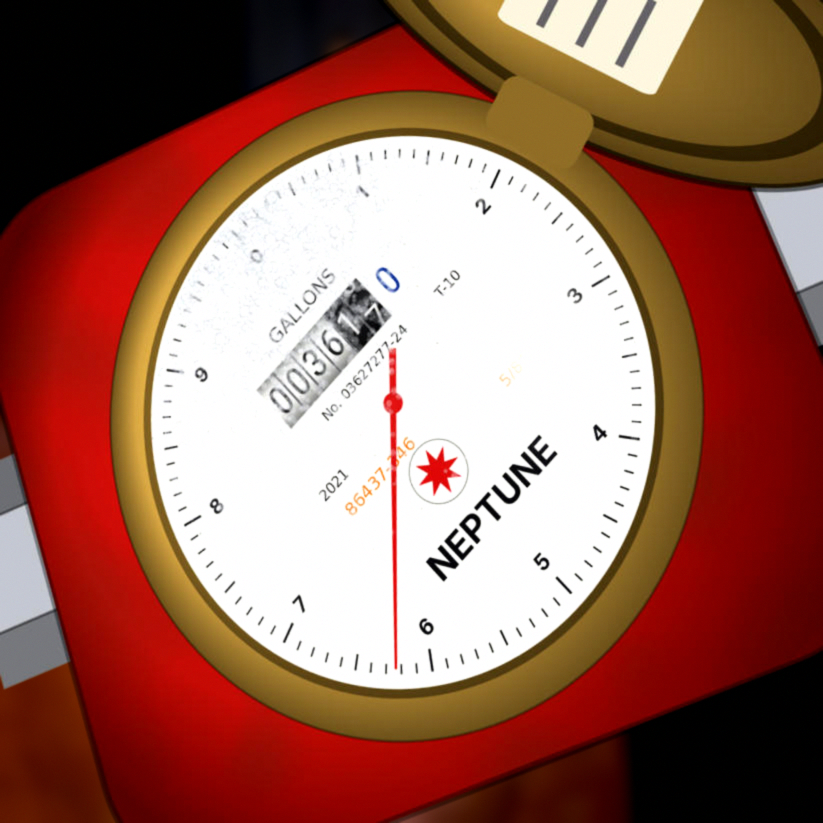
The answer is 36166.2 gal
